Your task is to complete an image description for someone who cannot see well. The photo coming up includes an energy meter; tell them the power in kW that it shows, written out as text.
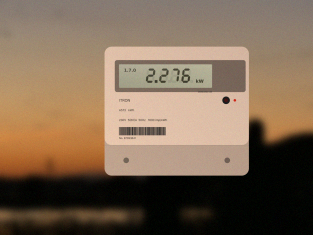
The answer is 2.276 kW
